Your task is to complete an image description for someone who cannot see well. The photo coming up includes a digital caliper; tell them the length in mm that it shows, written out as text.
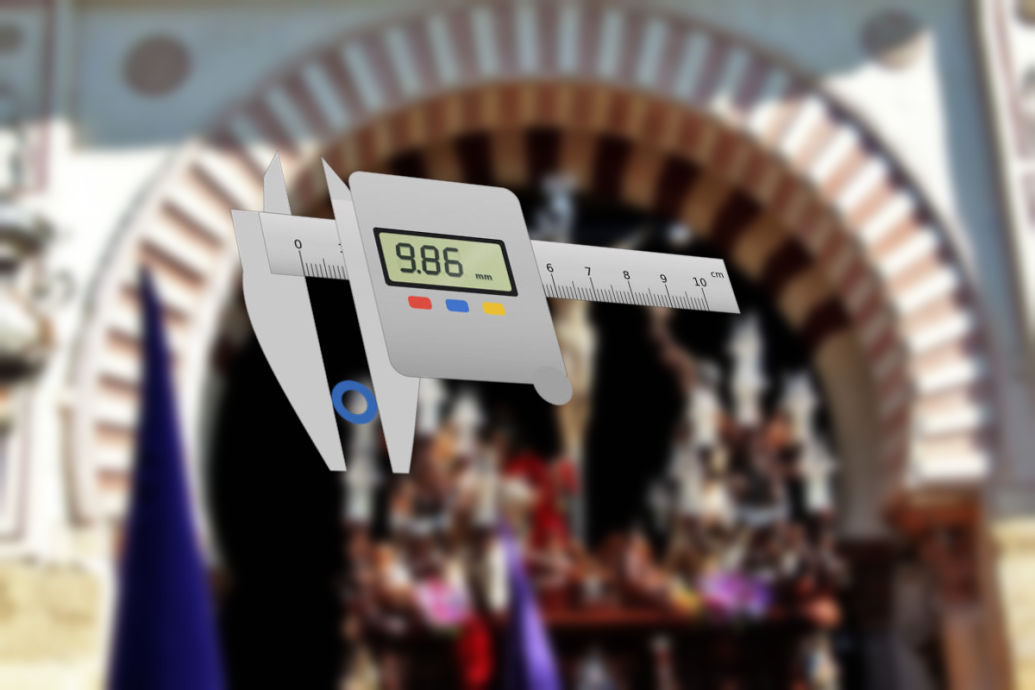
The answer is 9.86 mm
